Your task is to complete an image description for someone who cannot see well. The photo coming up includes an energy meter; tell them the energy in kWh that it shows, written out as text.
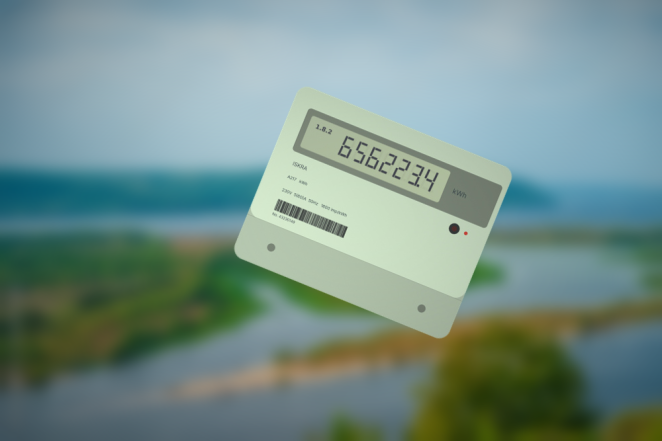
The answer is 656223.4 kWh
